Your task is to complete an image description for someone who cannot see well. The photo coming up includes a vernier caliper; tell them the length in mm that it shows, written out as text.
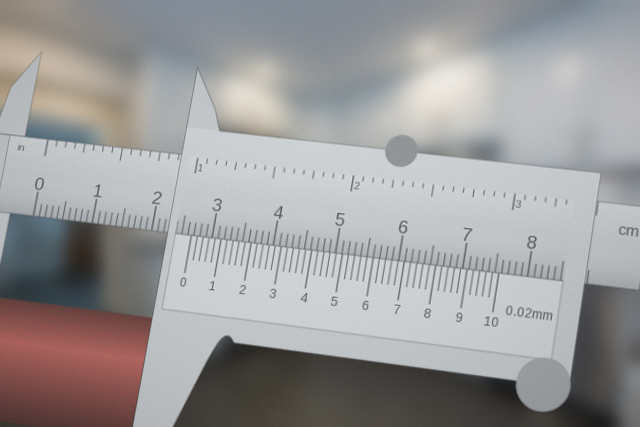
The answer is 26.6 mm
